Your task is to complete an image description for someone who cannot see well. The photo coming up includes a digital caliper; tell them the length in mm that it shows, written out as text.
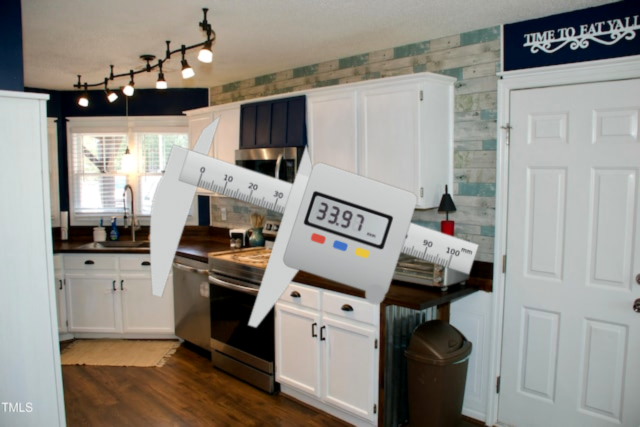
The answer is 33.97 mm
